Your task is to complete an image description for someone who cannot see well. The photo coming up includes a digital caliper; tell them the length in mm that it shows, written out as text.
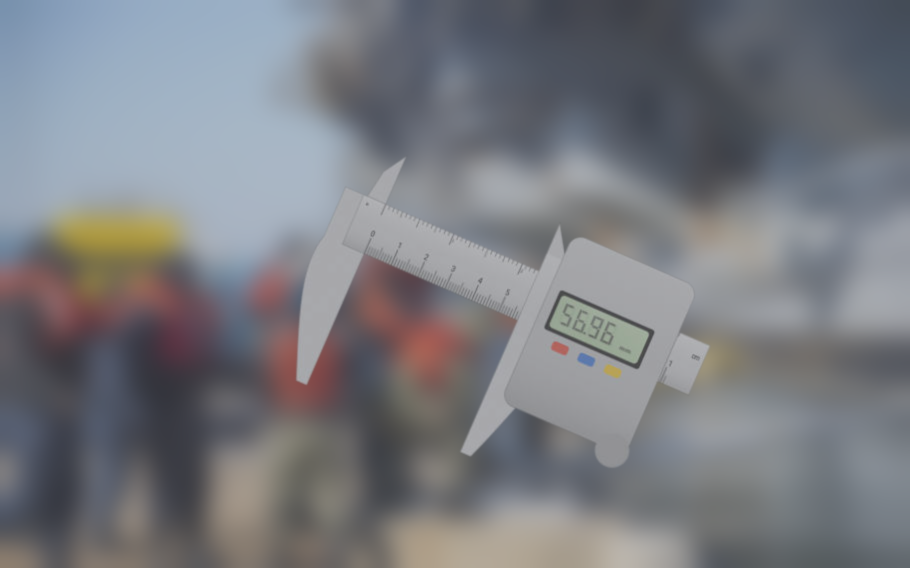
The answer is 56.96 mm
